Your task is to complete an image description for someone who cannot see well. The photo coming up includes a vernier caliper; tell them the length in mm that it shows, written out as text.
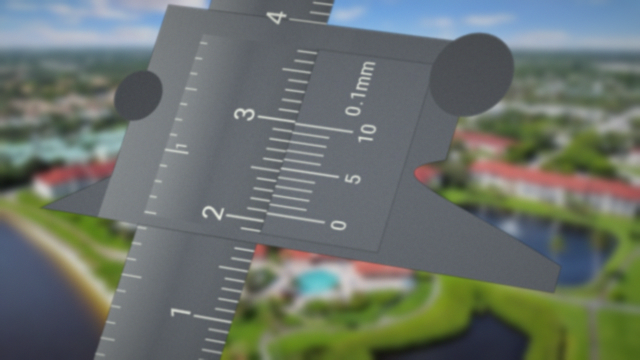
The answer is 20.8 mm
